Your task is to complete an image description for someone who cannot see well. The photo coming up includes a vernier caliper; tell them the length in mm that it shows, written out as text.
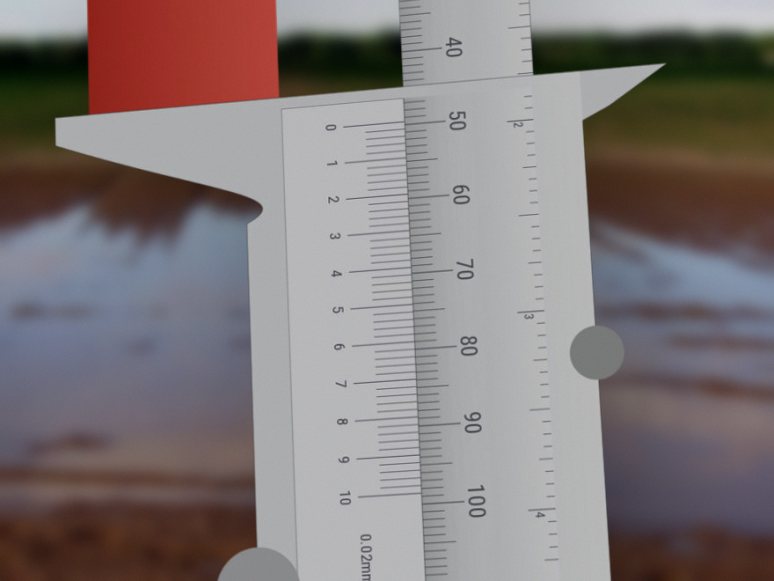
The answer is 49.6 mm
